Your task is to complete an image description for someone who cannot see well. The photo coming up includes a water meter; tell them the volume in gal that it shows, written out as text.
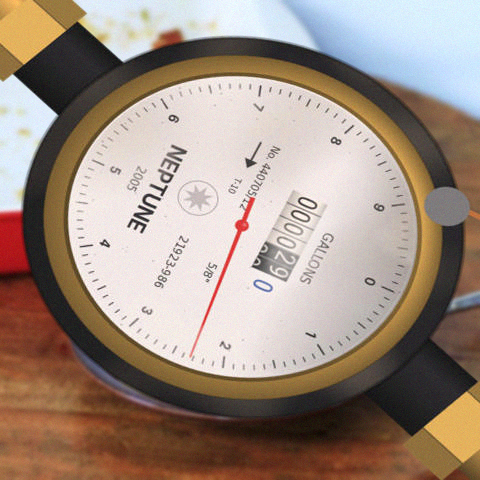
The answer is 292.3 gal
